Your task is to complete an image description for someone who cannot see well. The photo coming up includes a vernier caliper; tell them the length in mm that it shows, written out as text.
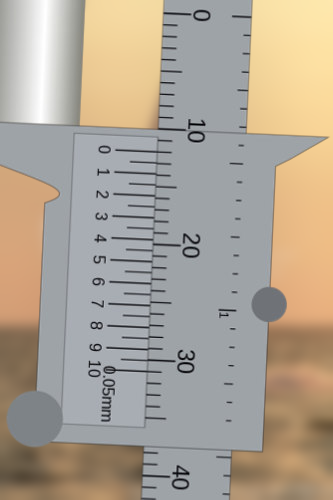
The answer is 12.0 mm
